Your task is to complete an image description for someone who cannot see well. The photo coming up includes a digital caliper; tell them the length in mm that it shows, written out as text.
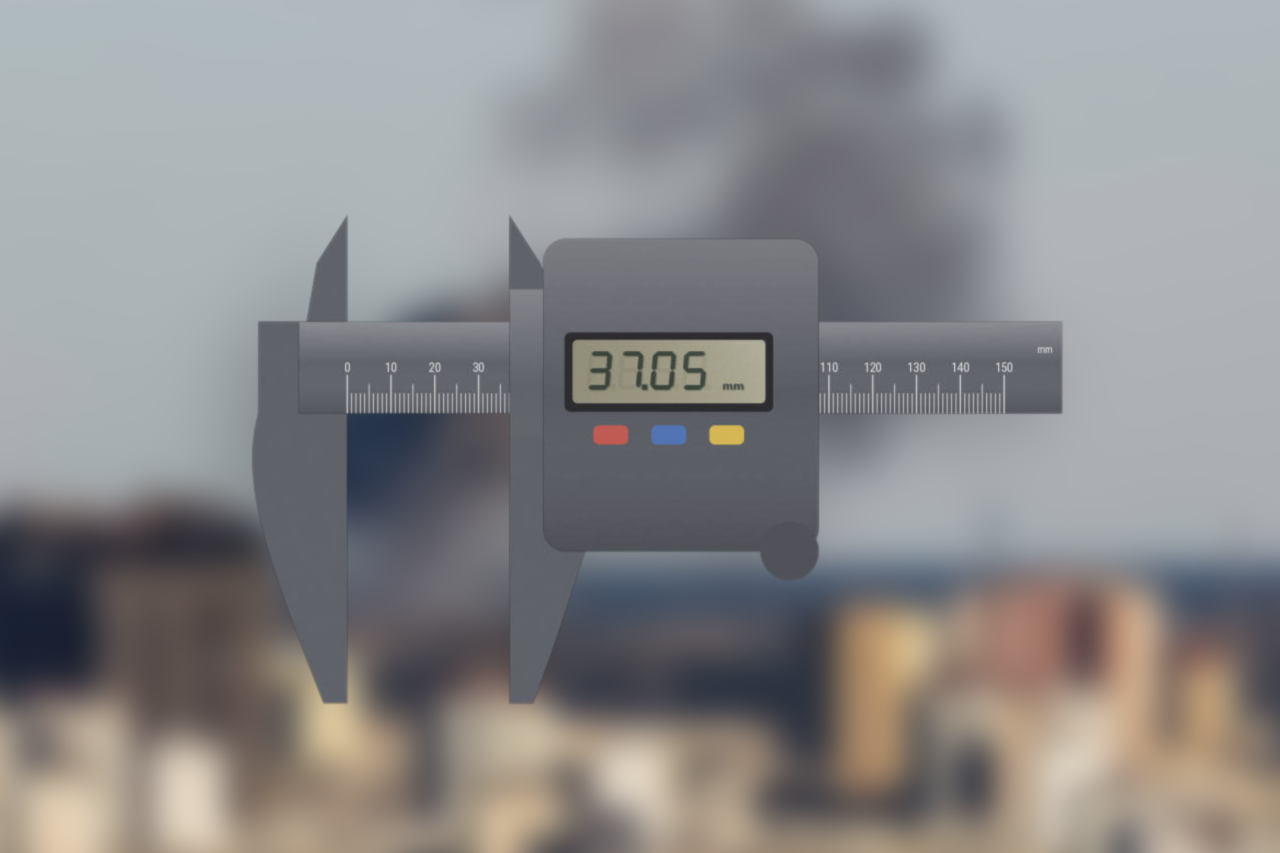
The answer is 37.05 mm
